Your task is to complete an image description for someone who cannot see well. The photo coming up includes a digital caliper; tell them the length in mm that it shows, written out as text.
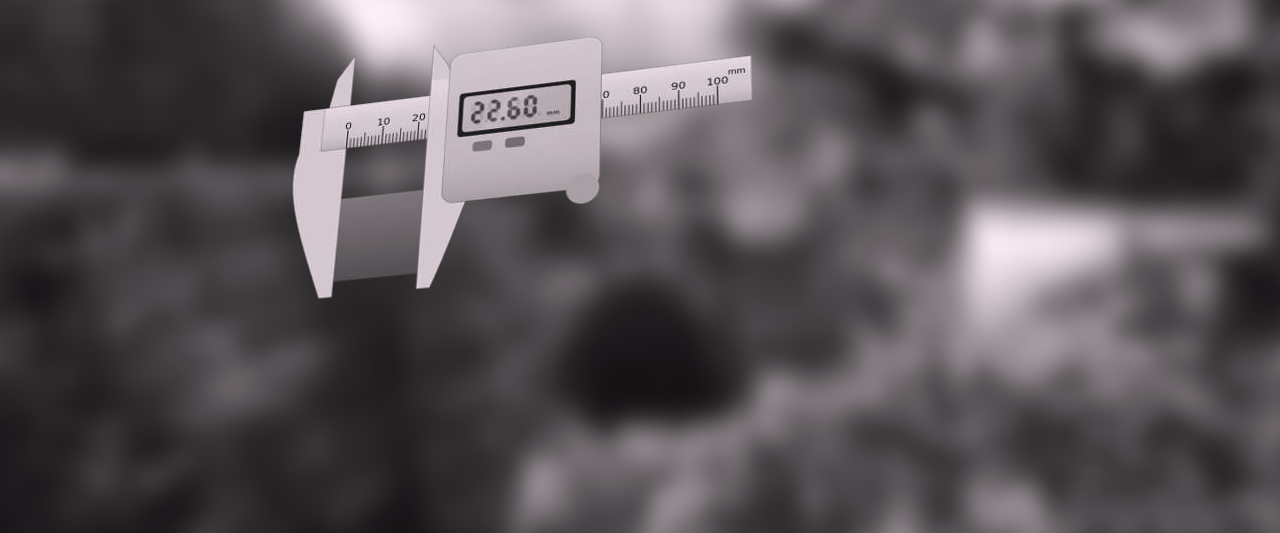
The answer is 22.60 mm
